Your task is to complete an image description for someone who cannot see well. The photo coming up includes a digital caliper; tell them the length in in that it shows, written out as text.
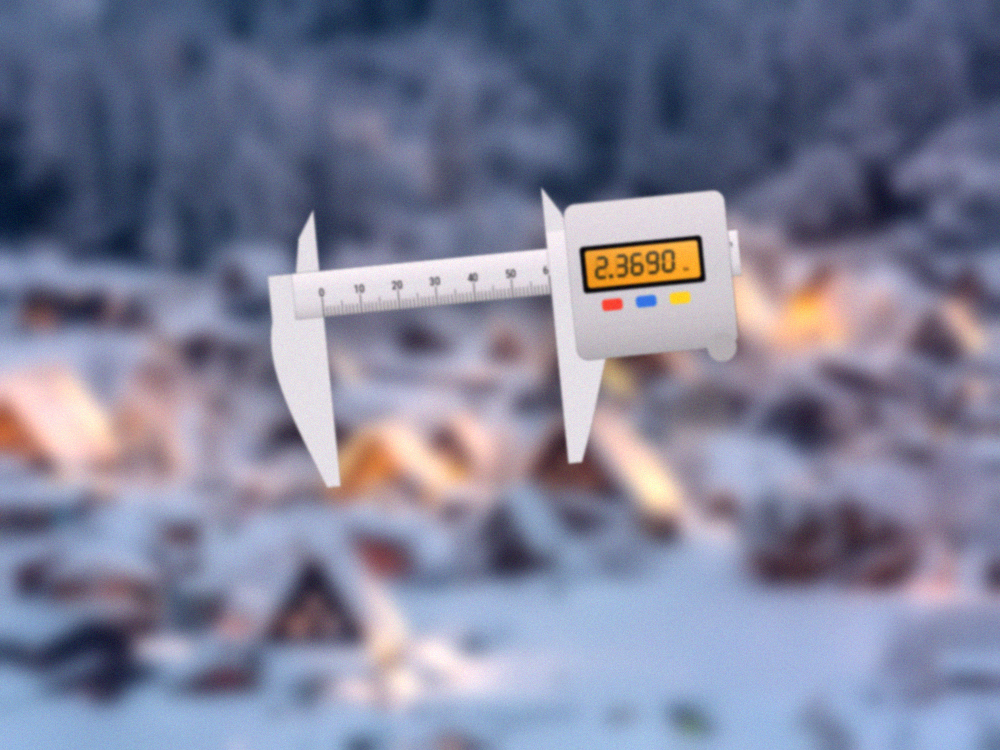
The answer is 2.3690 in
